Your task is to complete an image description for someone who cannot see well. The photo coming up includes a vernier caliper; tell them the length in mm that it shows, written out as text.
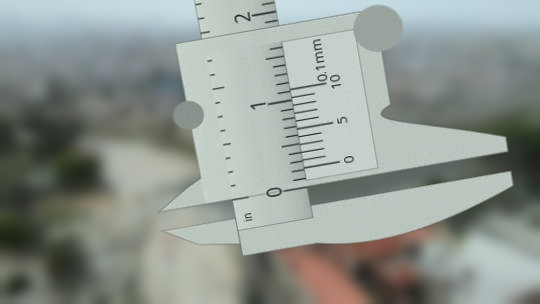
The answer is 2.2 mm
